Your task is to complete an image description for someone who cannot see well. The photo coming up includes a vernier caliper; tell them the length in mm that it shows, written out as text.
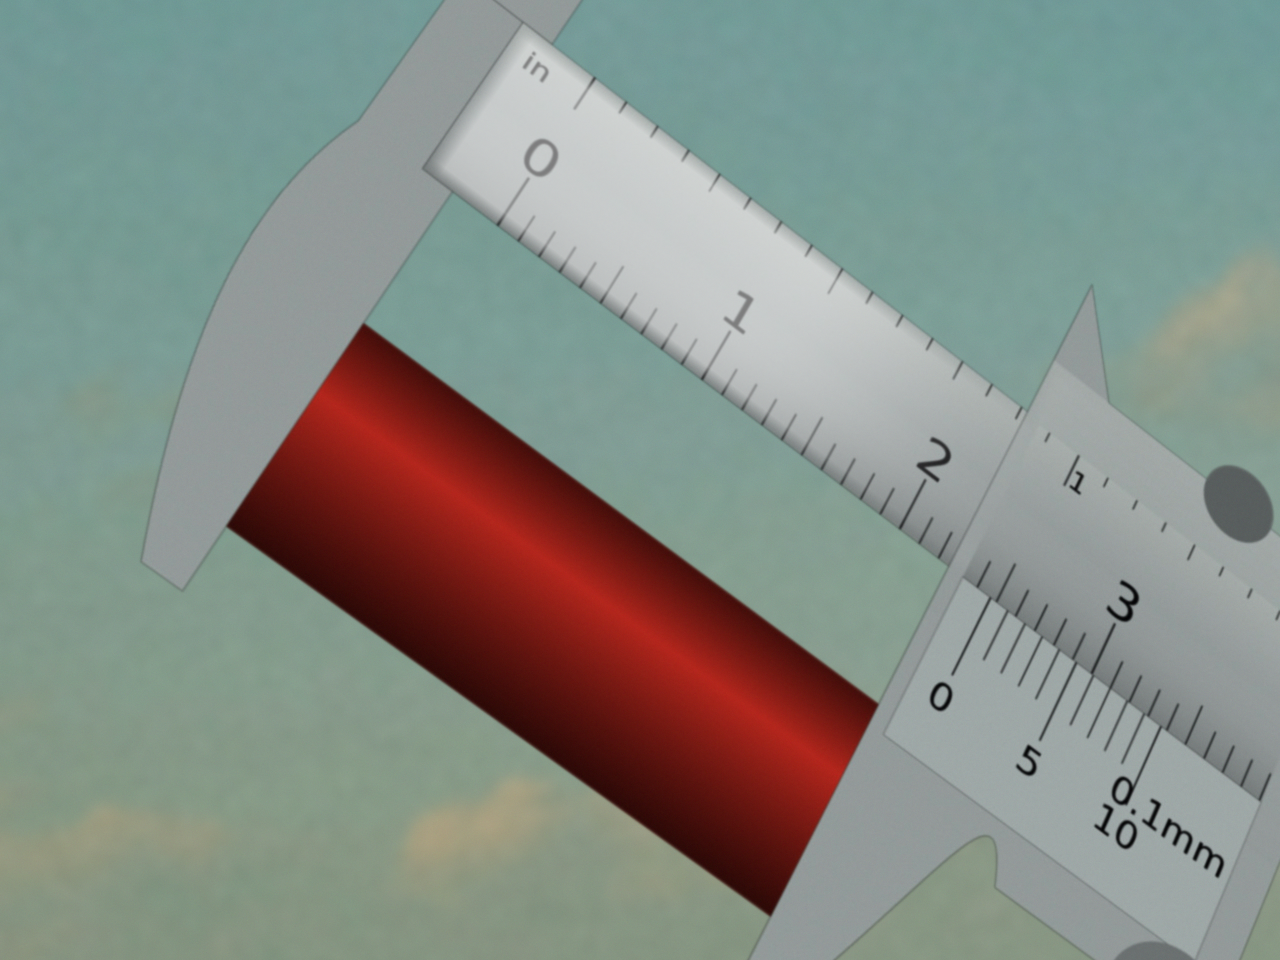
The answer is 24.7 mm
